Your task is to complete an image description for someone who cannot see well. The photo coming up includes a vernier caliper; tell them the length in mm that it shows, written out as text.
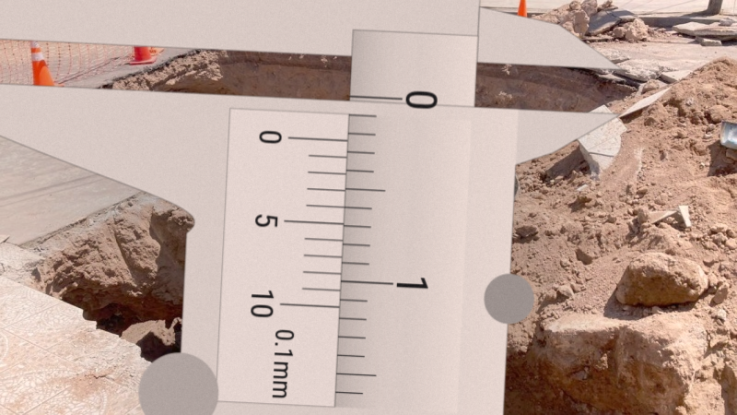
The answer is 2.4 mm
